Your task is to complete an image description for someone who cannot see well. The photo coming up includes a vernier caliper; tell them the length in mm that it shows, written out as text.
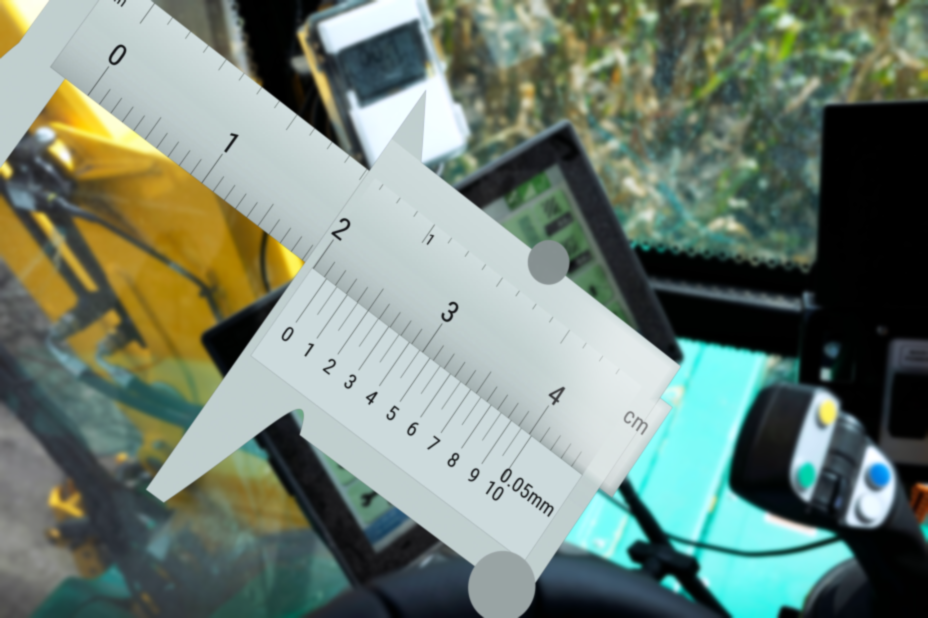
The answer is 21.2 mm
